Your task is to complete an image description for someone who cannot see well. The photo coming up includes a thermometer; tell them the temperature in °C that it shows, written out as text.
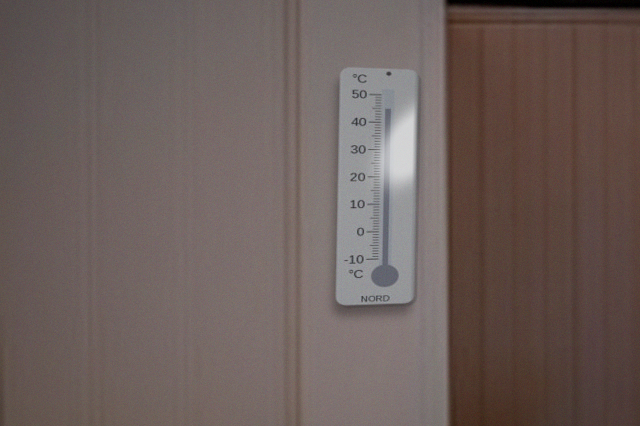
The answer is 45 °C
